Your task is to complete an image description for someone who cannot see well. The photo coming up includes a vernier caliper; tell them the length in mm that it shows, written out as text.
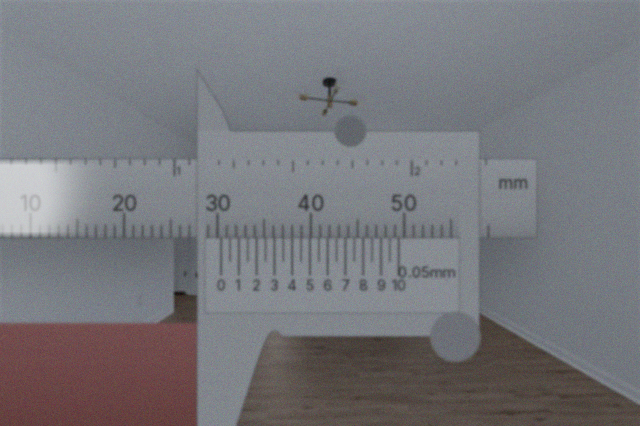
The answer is 30.4 mm
